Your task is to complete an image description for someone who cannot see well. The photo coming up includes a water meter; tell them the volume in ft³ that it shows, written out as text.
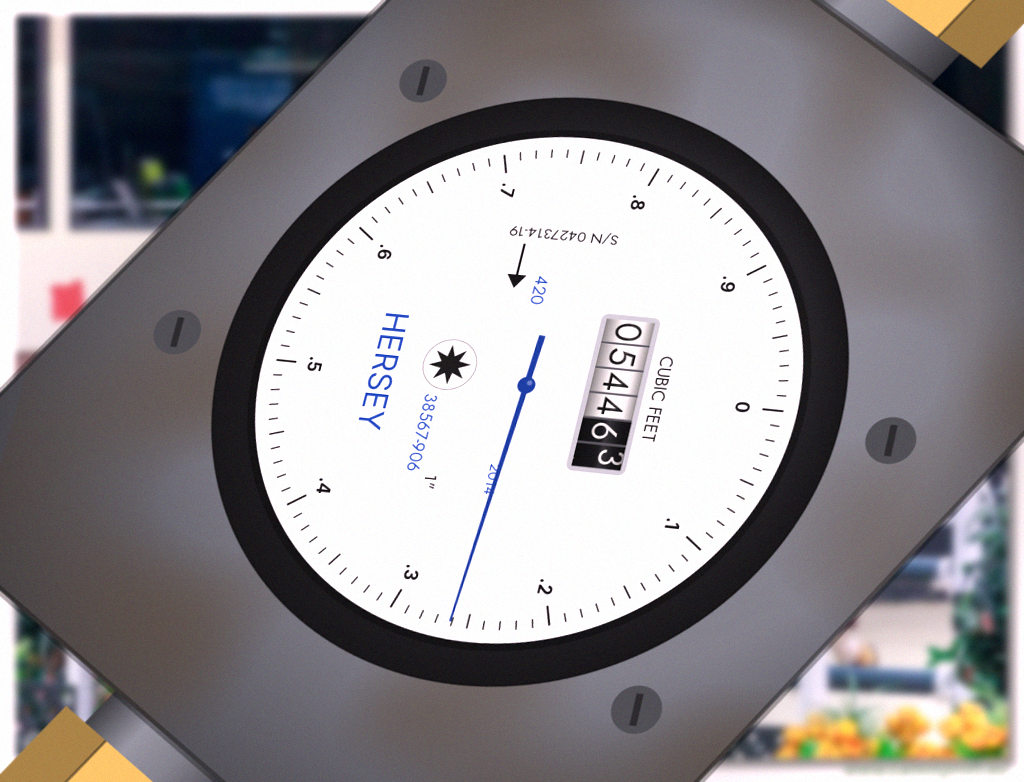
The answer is 54463.26 ft³
